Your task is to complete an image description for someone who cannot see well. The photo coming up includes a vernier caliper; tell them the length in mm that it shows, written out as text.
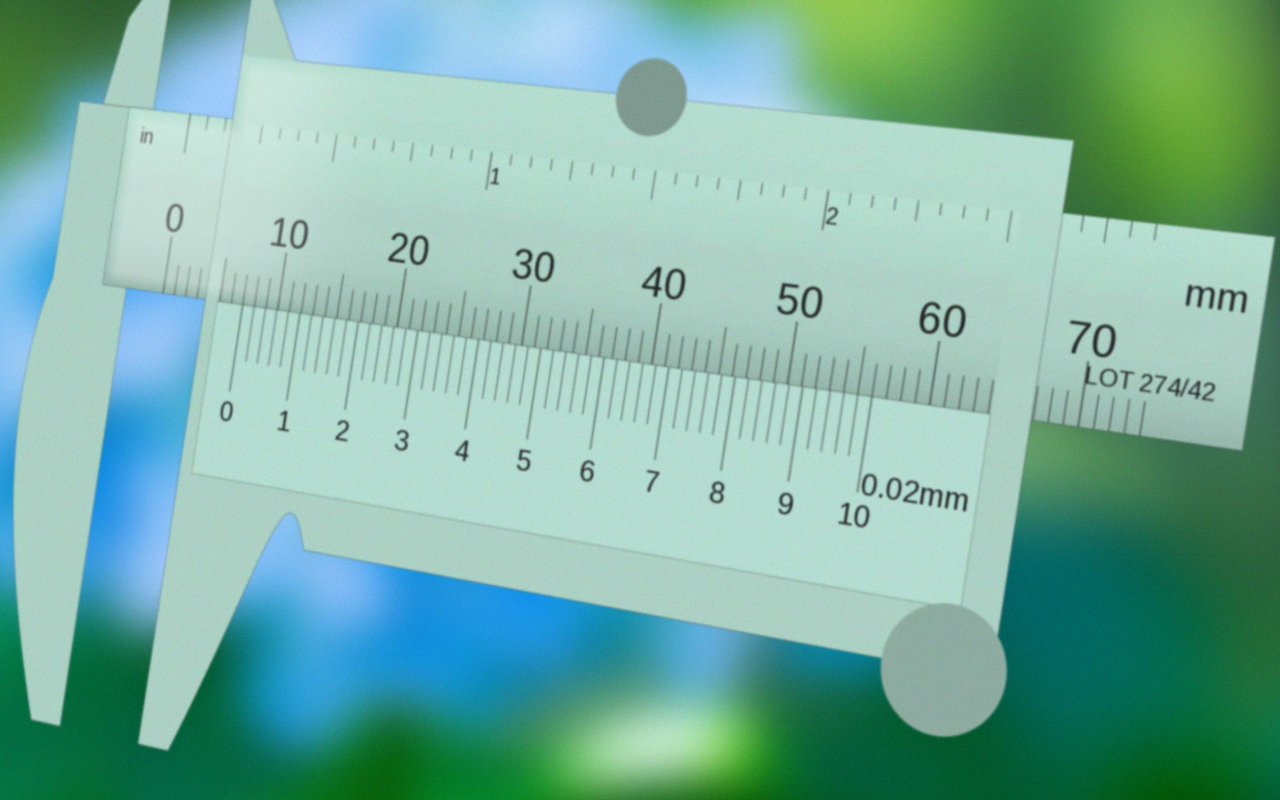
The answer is 7.0 mm
